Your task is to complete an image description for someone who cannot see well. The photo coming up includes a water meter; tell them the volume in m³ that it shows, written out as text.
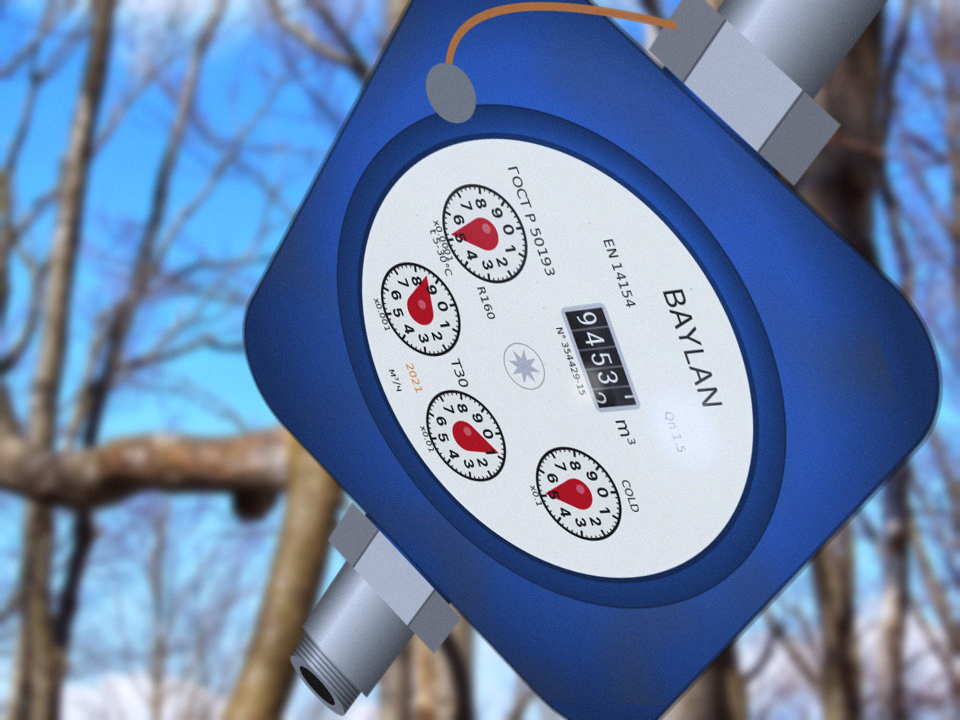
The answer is 94531.5085 m³
